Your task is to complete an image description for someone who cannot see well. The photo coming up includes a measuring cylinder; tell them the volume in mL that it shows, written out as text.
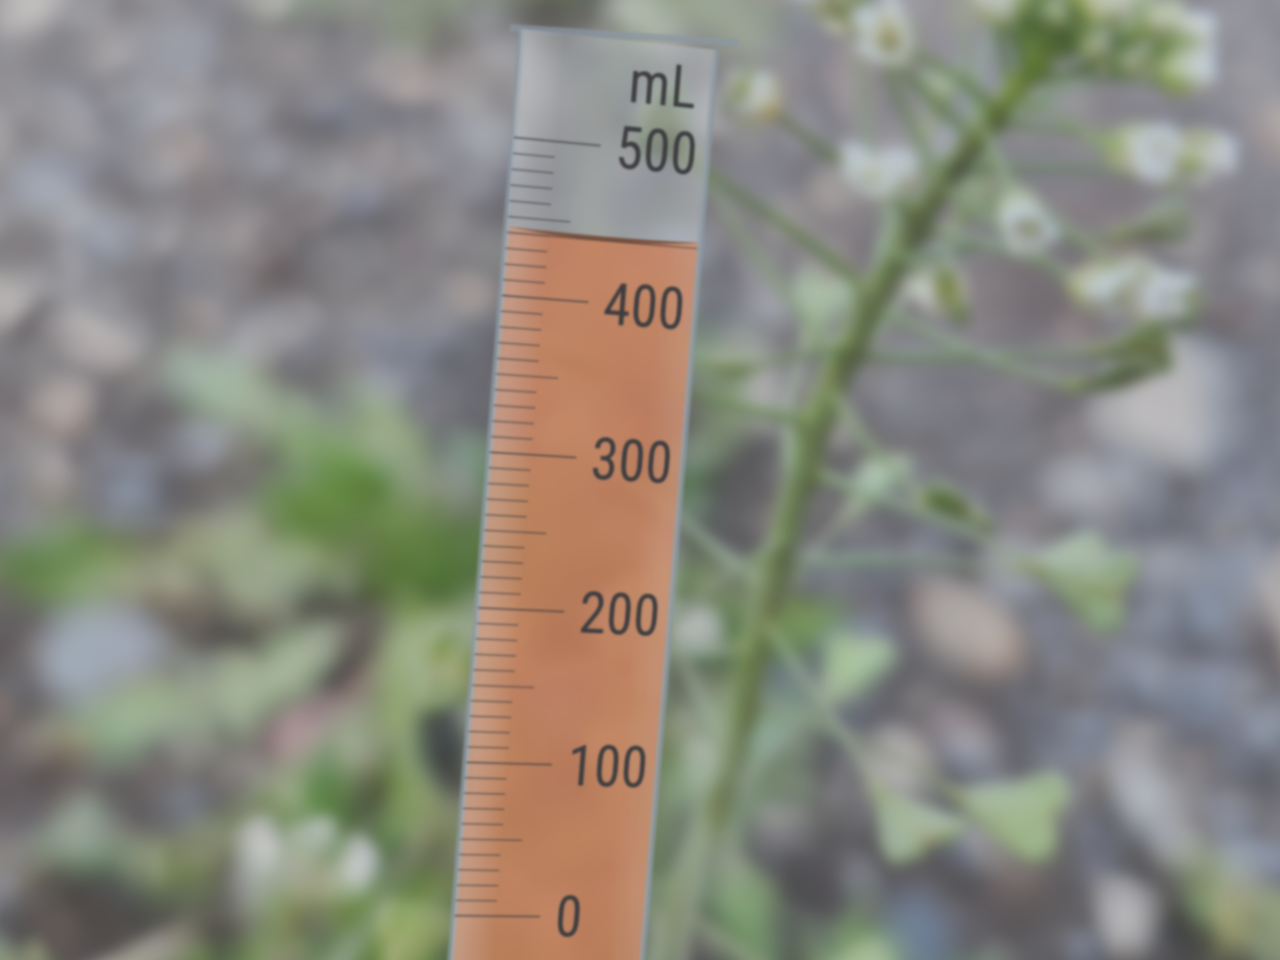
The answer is 440 mL
